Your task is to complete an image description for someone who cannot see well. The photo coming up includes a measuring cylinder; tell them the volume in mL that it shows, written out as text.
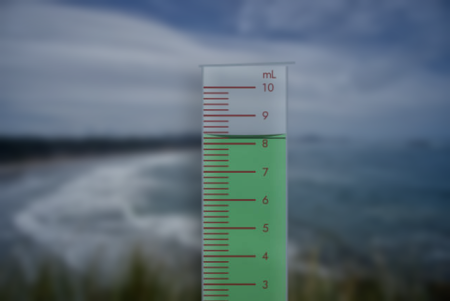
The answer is 8.2 mL
